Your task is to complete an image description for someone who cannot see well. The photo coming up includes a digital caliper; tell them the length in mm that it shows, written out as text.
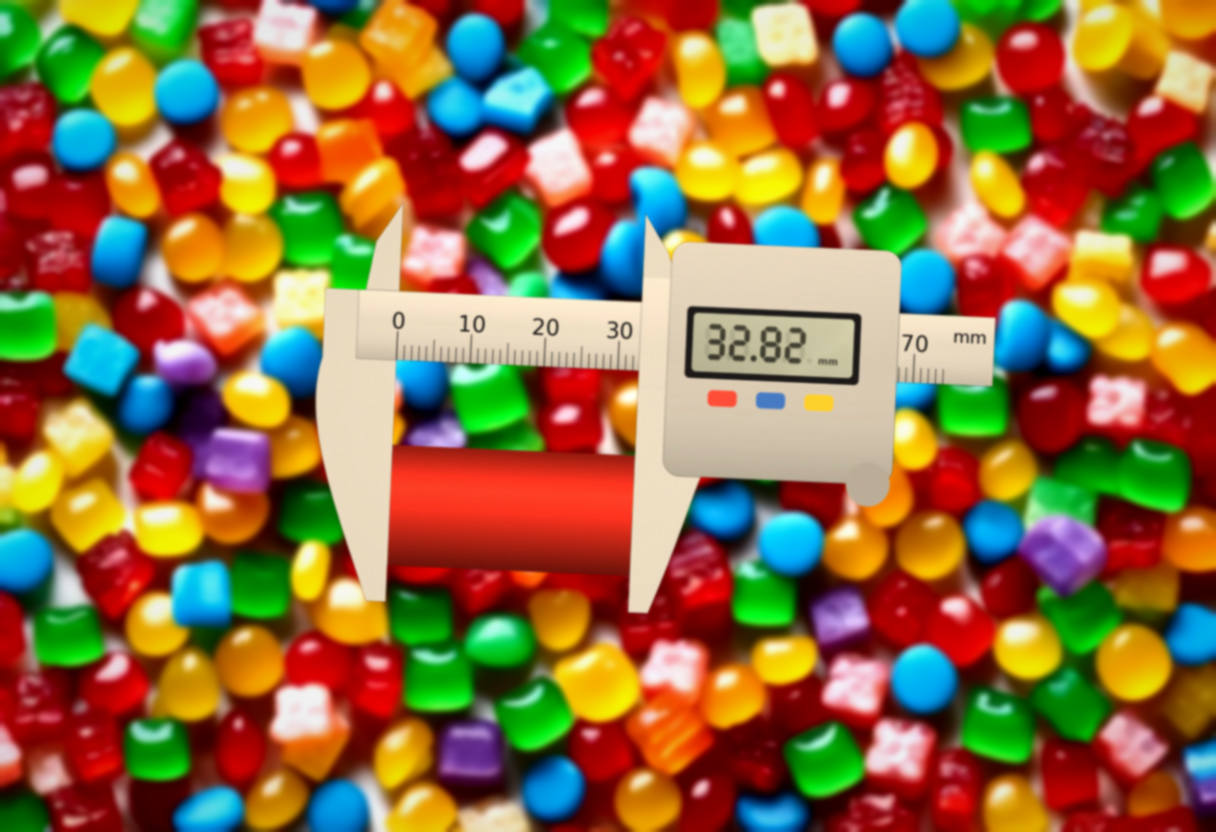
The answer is 32.82 mm
